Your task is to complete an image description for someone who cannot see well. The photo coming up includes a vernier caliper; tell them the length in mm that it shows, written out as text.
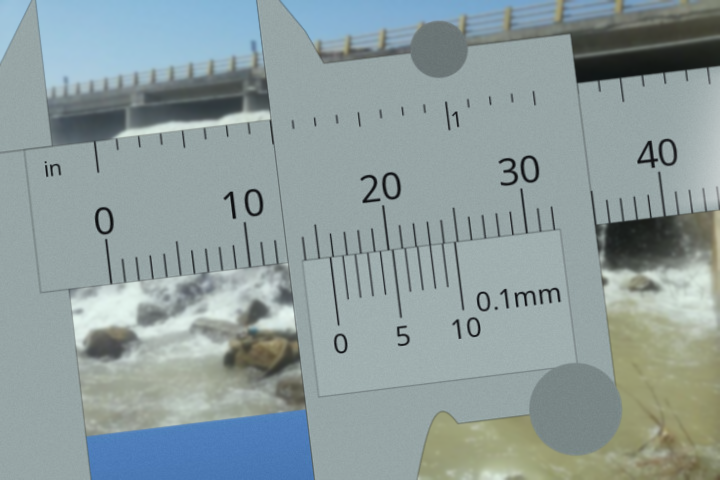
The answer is 15.8 mm
